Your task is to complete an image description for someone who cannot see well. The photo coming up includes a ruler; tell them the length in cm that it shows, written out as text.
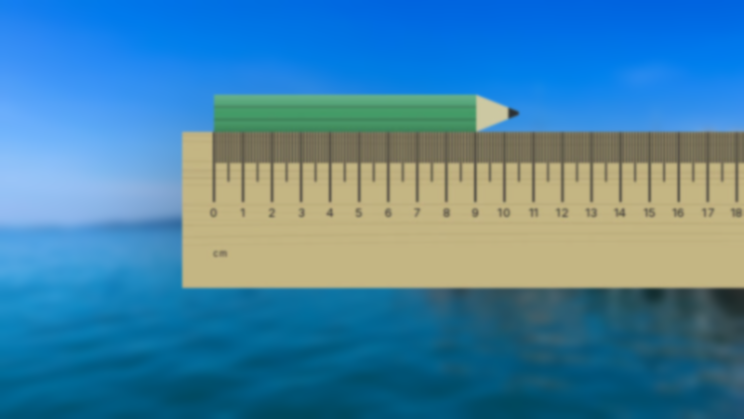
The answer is 10.5 cm
